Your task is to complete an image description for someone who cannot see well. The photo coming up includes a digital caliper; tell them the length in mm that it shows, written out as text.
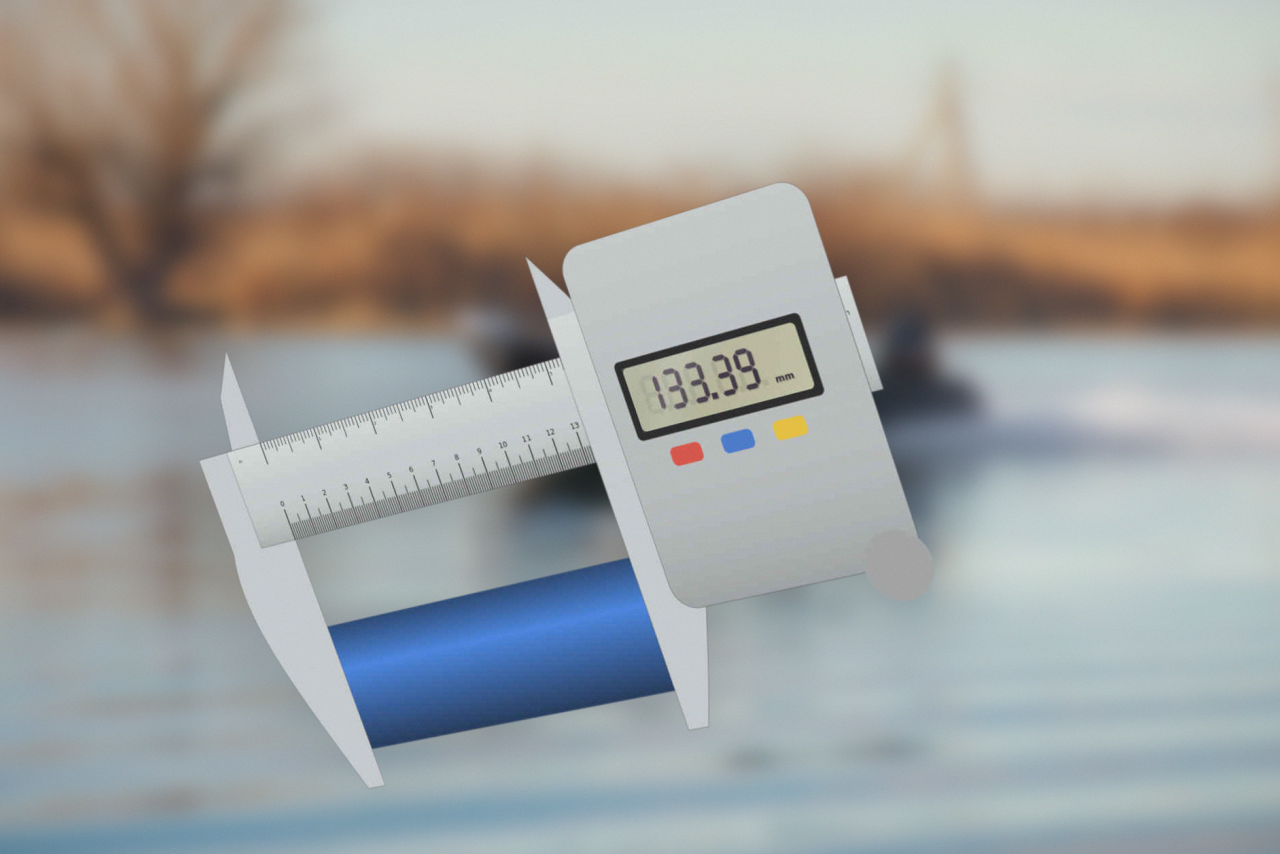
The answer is 133.39 mm
